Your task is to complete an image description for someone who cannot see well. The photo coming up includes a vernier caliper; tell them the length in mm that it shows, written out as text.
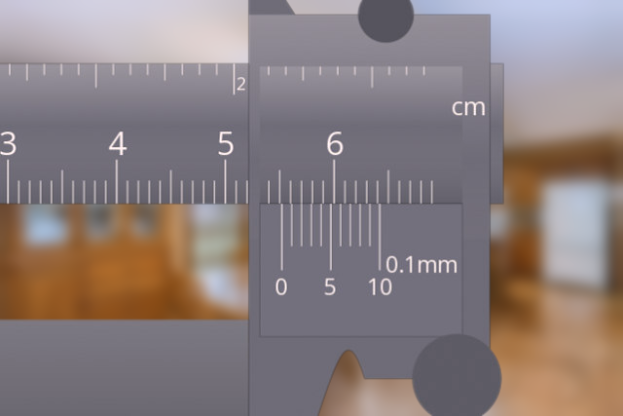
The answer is 55.2 mm
